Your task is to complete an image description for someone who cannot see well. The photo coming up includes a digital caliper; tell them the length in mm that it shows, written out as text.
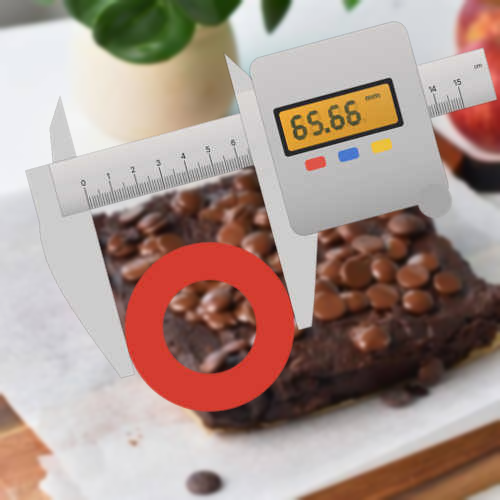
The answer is 65.66 mm
